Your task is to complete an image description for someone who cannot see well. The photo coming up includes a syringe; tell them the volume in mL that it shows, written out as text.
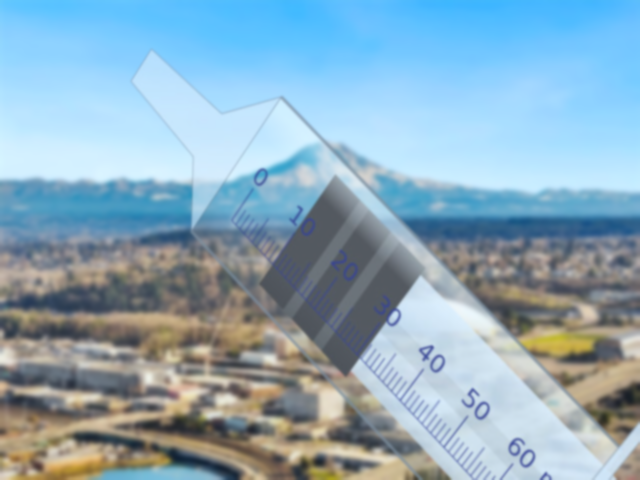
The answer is 10 mL
